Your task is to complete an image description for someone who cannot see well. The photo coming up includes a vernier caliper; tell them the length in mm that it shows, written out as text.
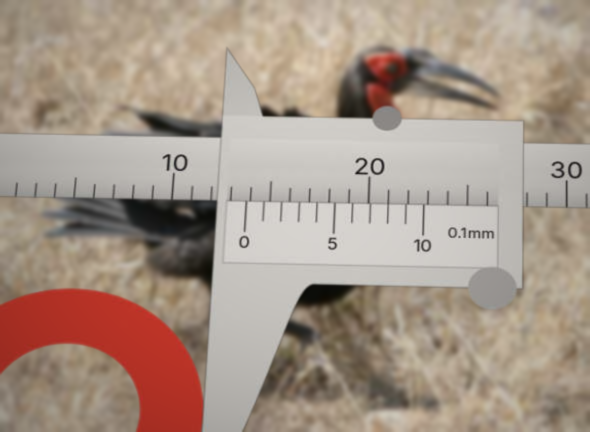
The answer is 13.8 mm
